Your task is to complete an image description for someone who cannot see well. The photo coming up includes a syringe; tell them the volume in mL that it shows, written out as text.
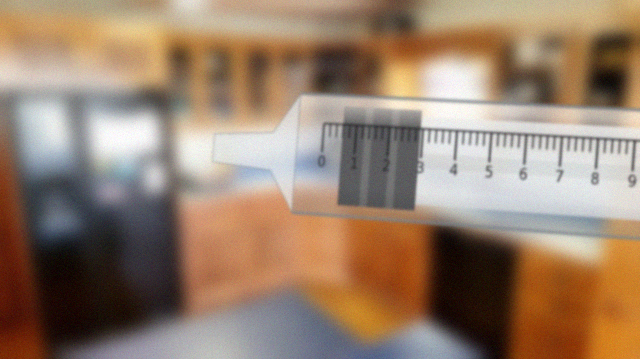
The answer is 0.6 mL
